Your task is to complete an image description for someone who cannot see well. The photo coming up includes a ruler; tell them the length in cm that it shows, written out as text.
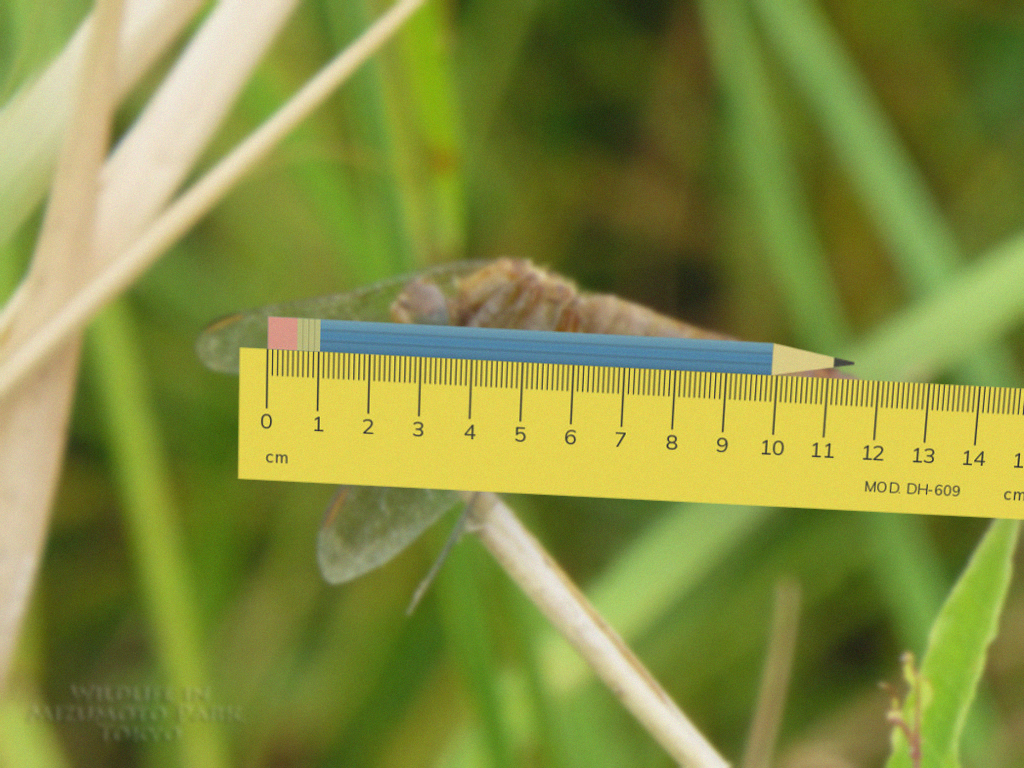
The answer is 11.5 cm
